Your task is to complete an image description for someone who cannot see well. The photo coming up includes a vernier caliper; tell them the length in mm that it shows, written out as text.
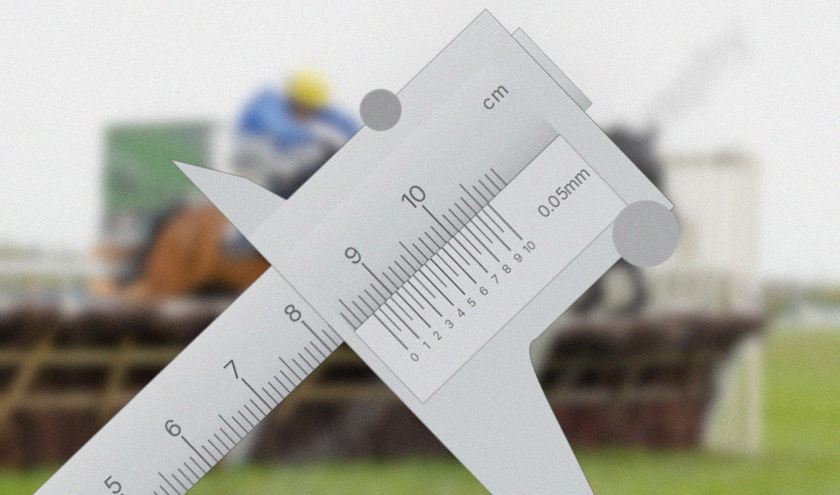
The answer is 86.8 mm
